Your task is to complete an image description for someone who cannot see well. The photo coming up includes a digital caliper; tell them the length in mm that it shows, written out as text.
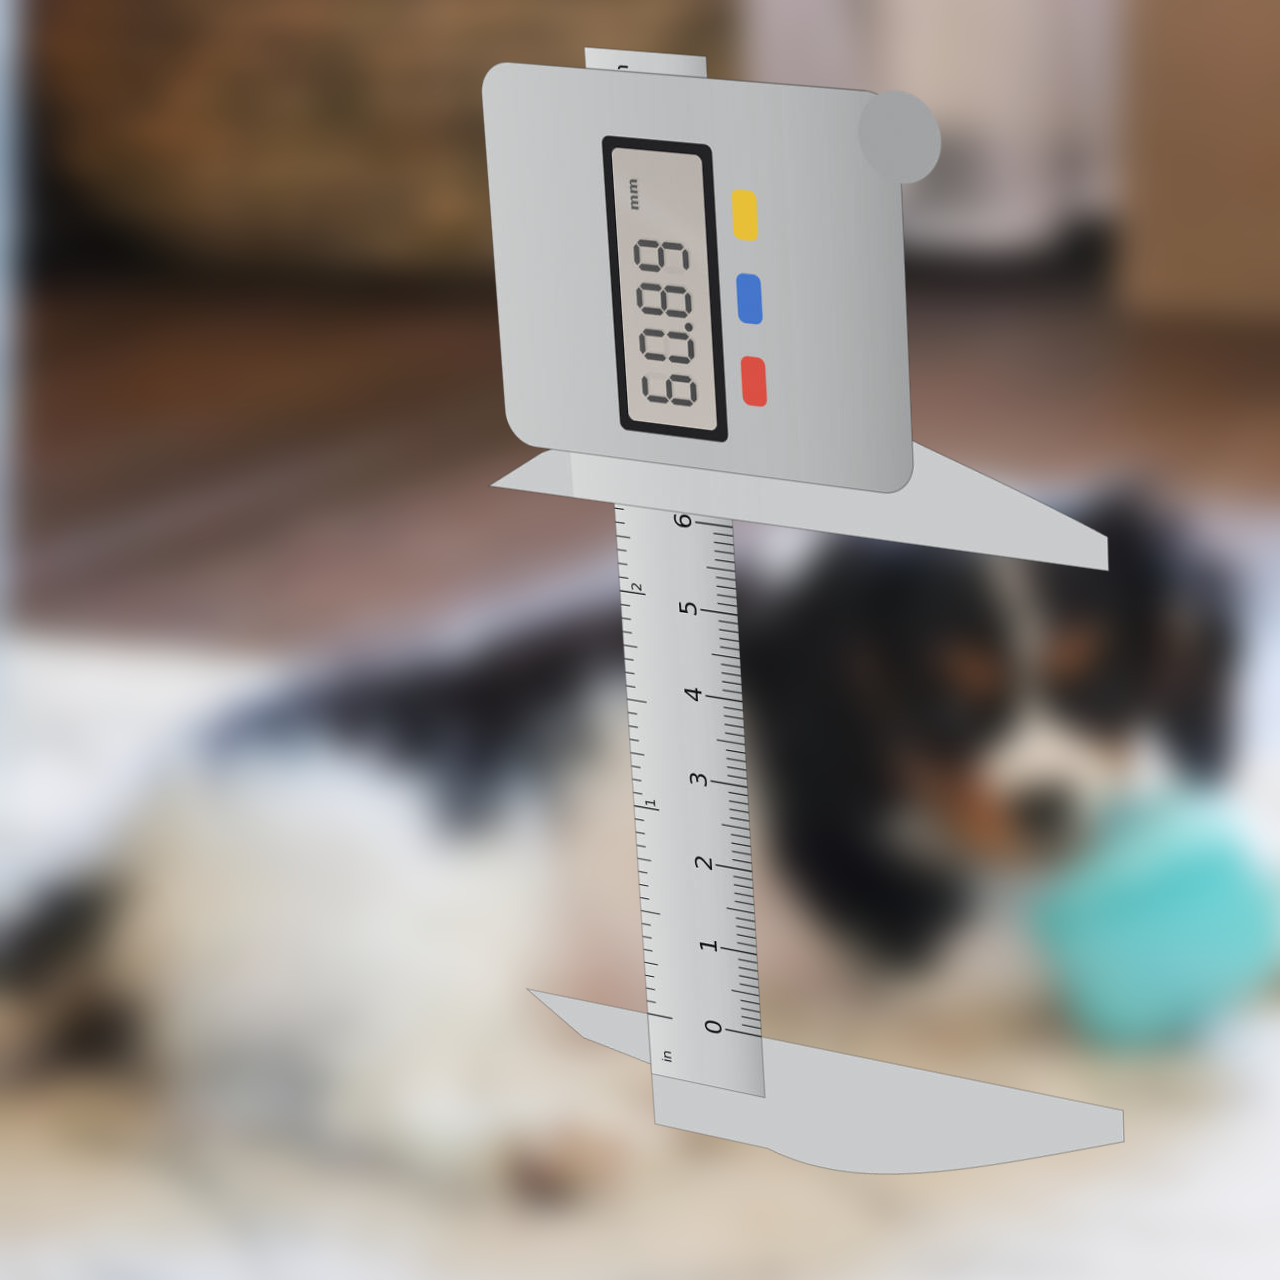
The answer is 60.89 mm
